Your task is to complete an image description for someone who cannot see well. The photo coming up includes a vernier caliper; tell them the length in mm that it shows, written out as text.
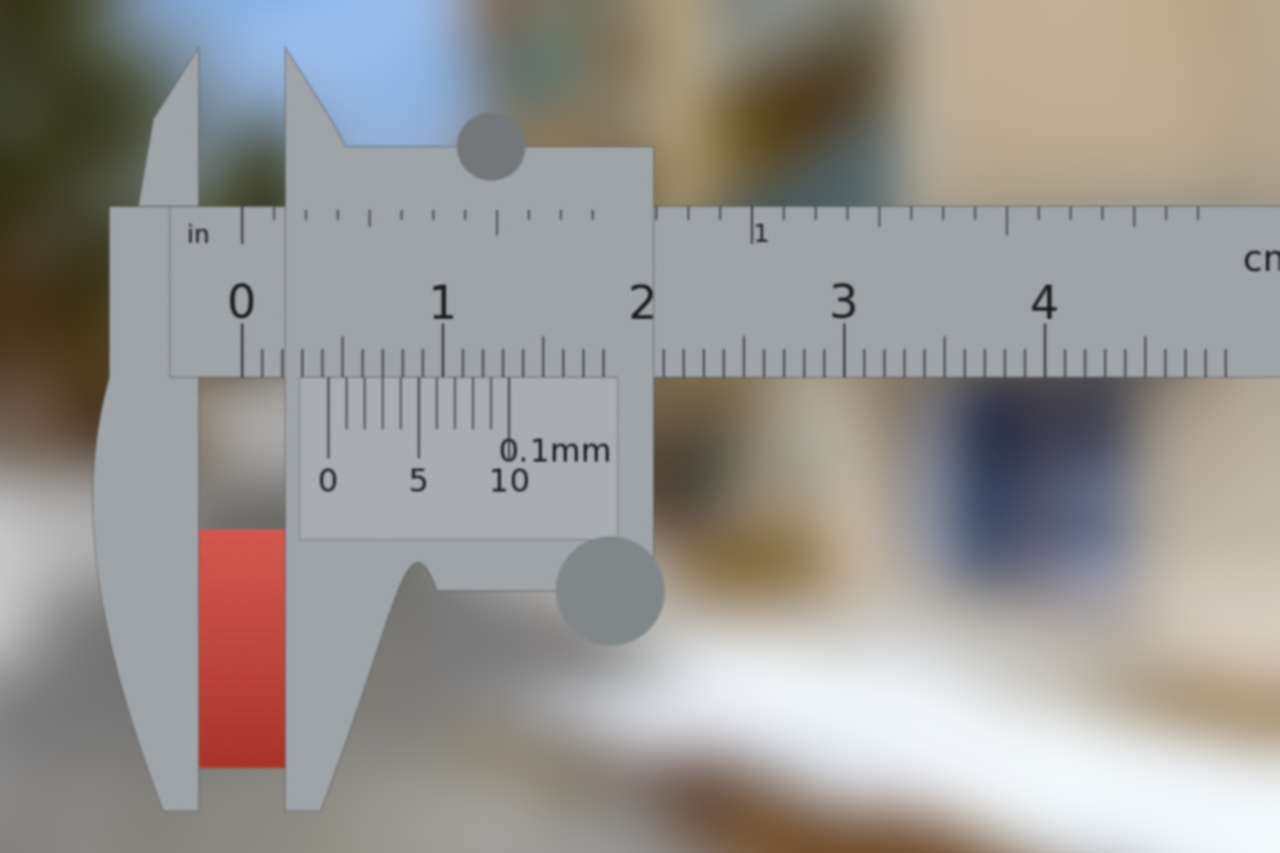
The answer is 4.3 mm
